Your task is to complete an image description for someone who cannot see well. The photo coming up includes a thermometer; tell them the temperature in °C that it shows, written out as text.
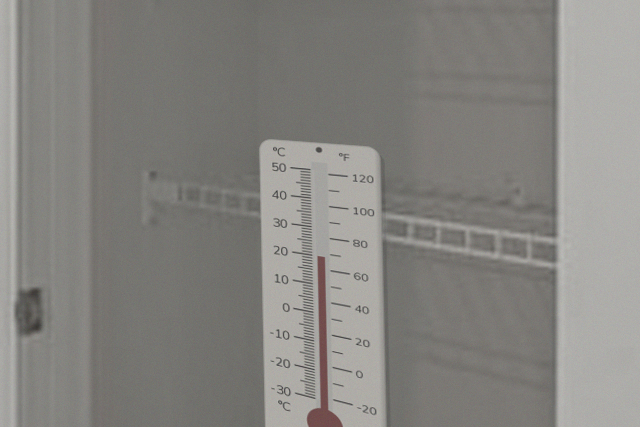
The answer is 20 °C
